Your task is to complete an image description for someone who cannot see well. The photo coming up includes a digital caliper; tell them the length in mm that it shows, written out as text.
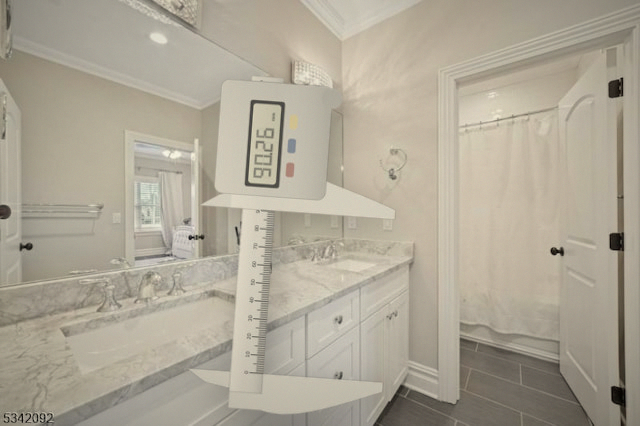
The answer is 90.26 mm
